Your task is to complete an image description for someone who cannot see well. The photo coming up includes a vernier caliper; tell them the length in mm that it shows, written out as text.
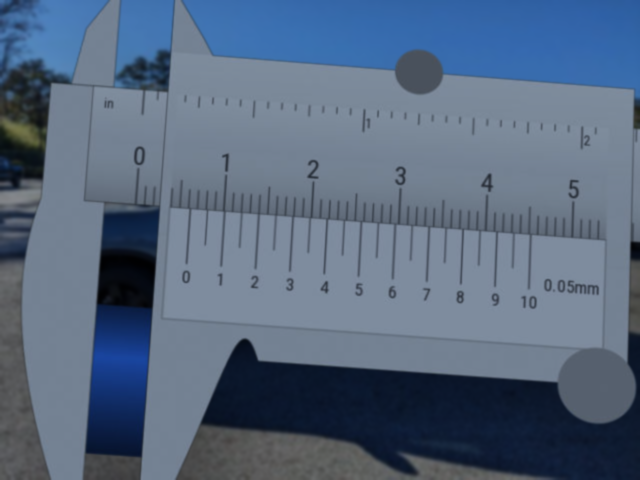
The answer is 6.2 mm
